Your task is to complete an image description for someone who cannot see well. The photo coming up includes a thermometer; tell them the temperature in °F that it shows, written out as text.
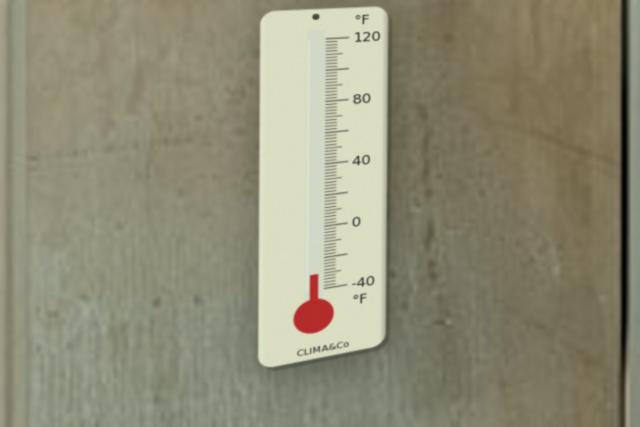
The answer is -30 °F
